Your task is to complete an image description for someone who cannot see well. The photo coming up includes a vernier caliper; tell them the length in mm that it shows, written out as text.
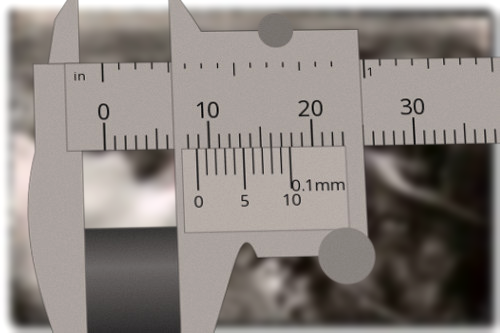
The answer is 8.8 mm
